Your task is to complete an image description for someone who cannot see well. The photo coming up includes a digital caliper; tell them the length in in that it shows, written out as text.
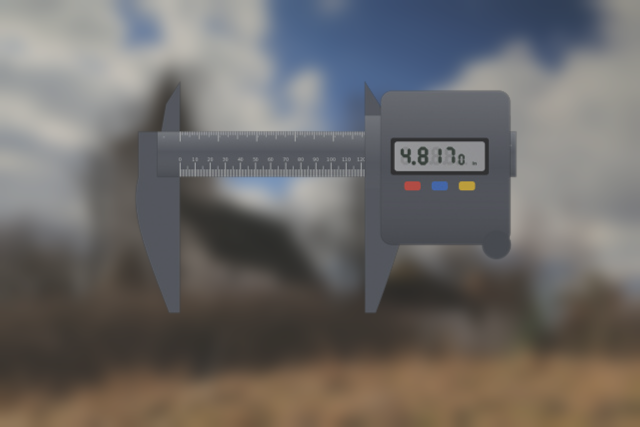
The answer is 4.8170 in
